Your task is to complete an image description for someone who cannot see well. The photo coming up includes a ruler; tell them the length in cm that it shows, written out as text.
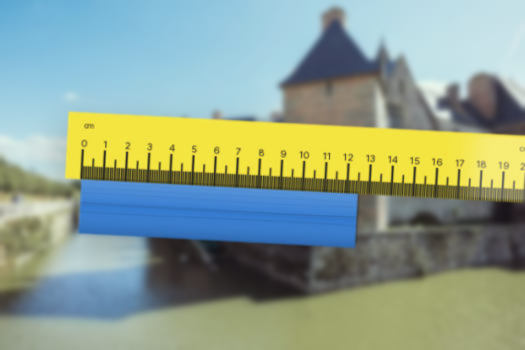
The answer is 12.5 cm
